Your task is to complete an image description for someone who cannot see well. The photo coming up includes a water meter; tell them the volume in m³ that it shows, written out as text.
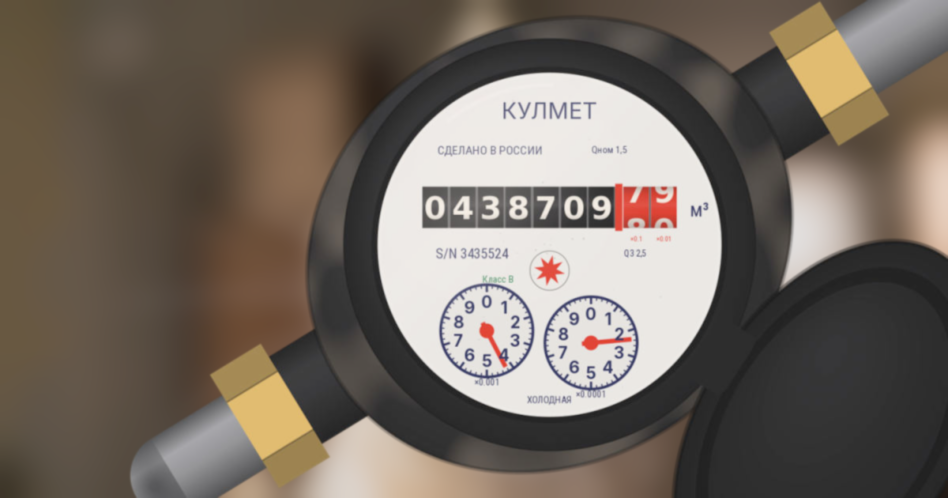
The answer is 438709.7942 m³
